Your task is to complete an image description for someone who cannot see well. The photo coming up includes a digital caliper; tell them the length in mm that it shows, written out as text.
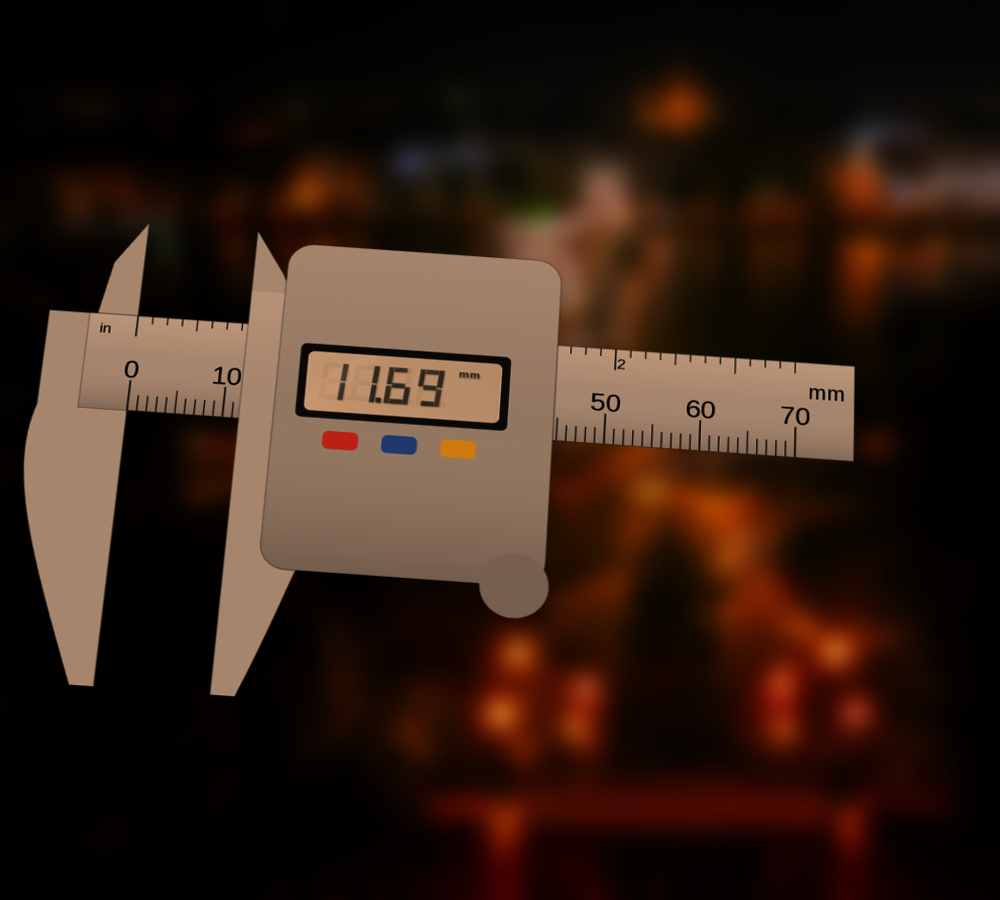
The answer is 11.69 mm
